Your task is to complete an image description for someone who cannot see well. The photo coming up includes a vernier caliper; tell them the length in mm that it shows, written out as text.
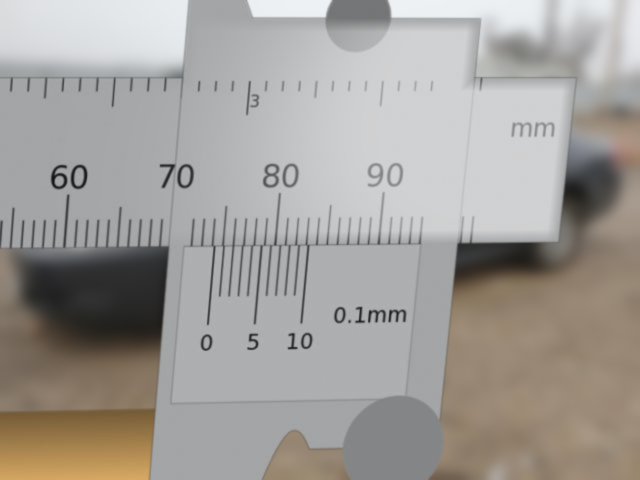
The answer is 74.2 mm
